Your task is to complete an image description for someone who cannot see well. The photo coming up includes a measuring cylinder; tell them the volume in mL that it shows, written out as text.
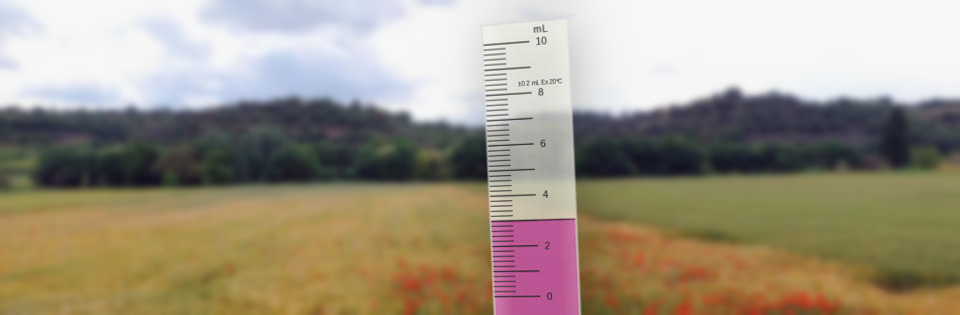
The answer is 3 mL
